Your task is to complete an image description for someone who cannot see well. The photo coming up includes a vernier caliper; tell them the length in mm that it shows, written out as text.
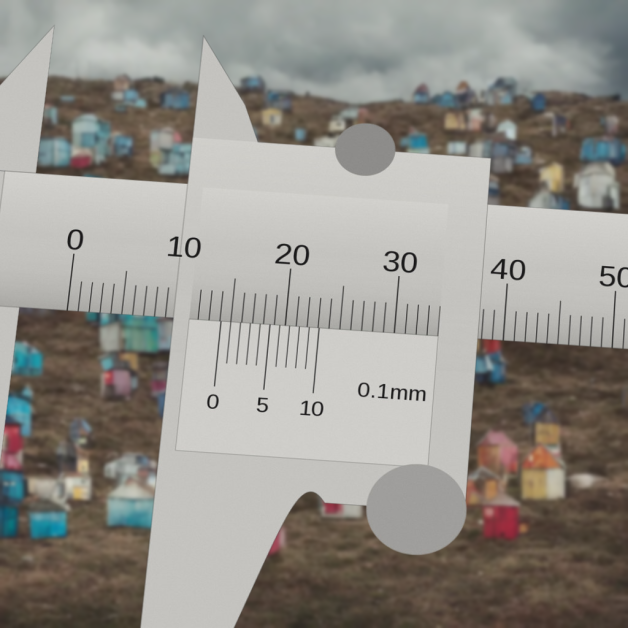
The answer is 14.1 mm
